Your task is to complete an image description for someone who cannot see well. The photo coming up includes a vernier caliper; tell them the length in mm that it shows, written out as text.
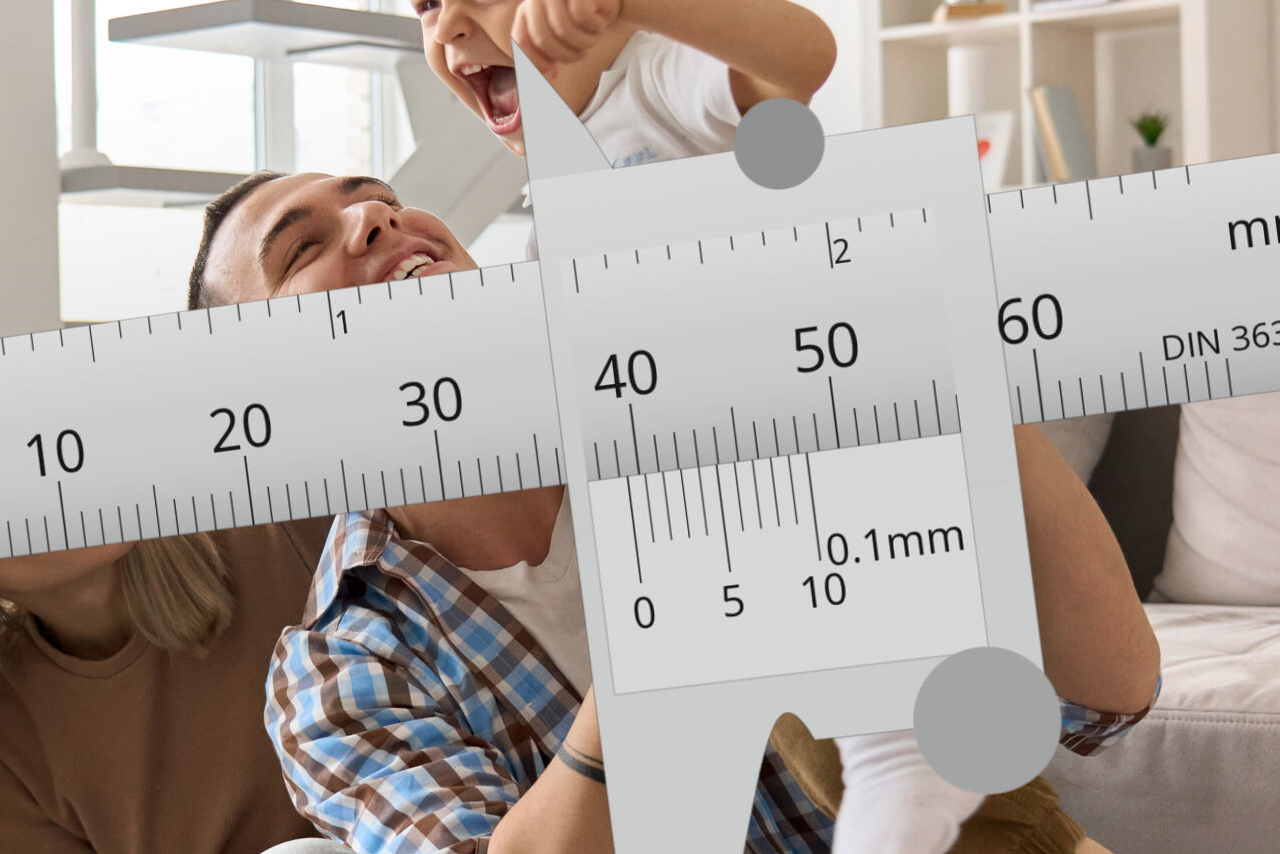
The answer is 39.4 mm
